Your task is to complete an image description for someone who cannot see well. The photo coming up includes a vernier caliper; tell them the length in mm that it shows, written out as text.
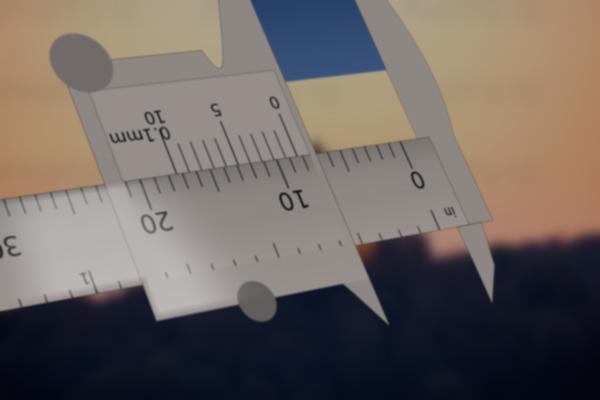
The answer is 8.4 mm
